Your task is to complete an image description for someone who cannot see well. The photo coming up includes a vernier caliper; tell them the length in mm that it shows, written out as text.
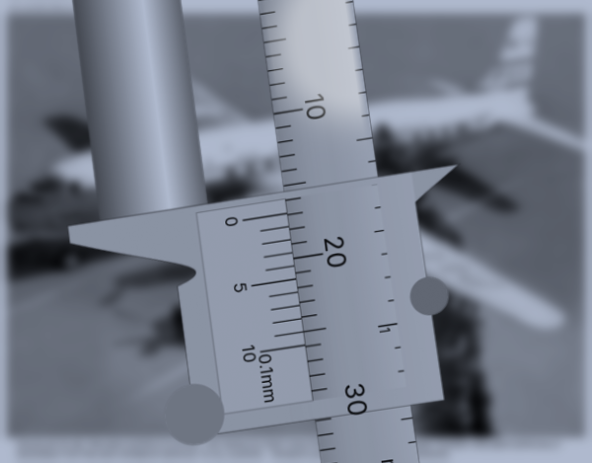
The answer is 16.9 mm
